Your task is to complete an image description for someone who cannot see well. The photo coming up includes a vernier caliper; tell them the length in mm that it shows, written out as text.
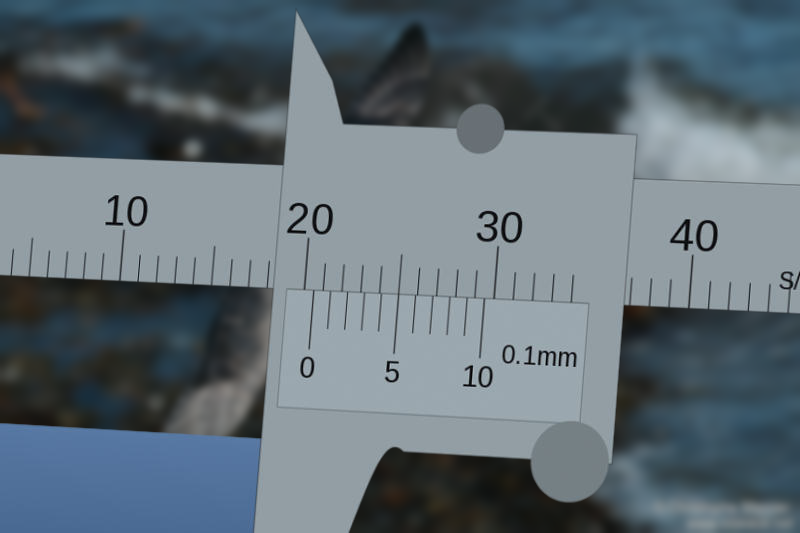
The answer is 20.5 mm
